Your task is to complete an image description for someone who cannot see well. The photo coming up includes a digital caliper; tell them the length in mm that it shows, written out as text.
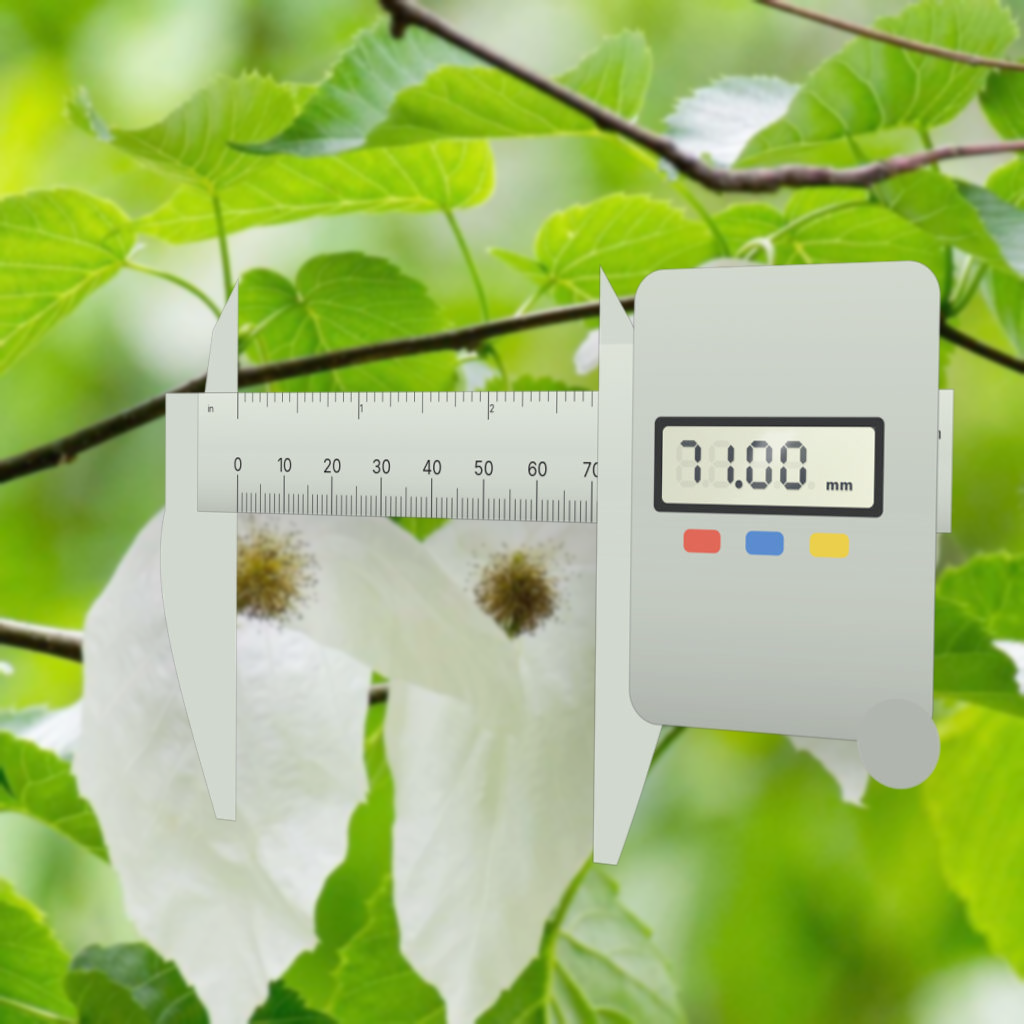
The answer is 71.00 mm
